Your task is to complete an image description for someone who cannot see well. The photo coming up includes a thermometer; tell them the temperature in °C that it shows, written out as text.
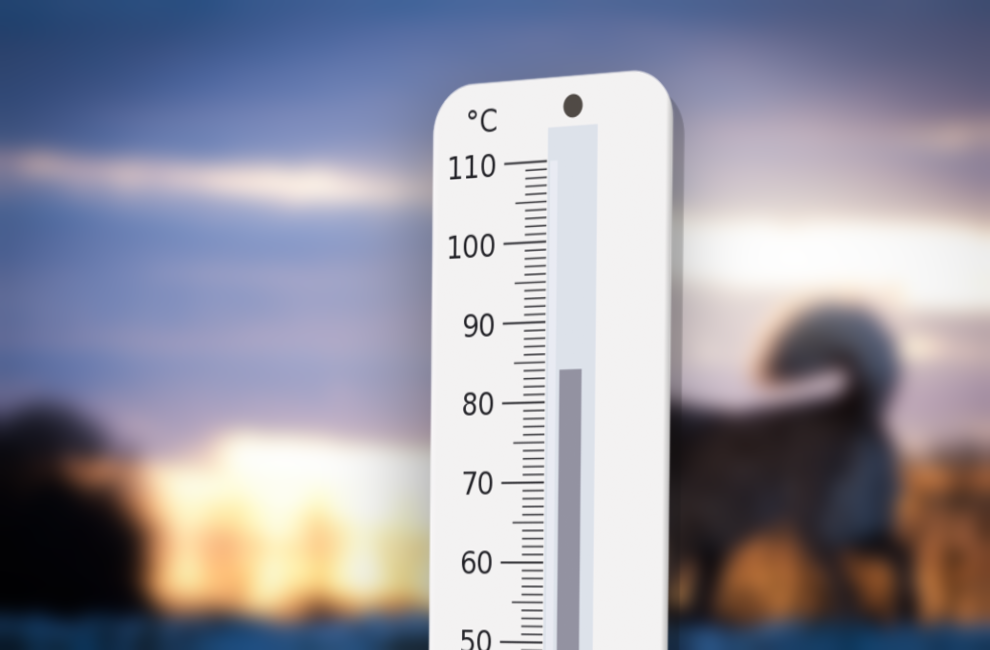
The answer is 84 °C
